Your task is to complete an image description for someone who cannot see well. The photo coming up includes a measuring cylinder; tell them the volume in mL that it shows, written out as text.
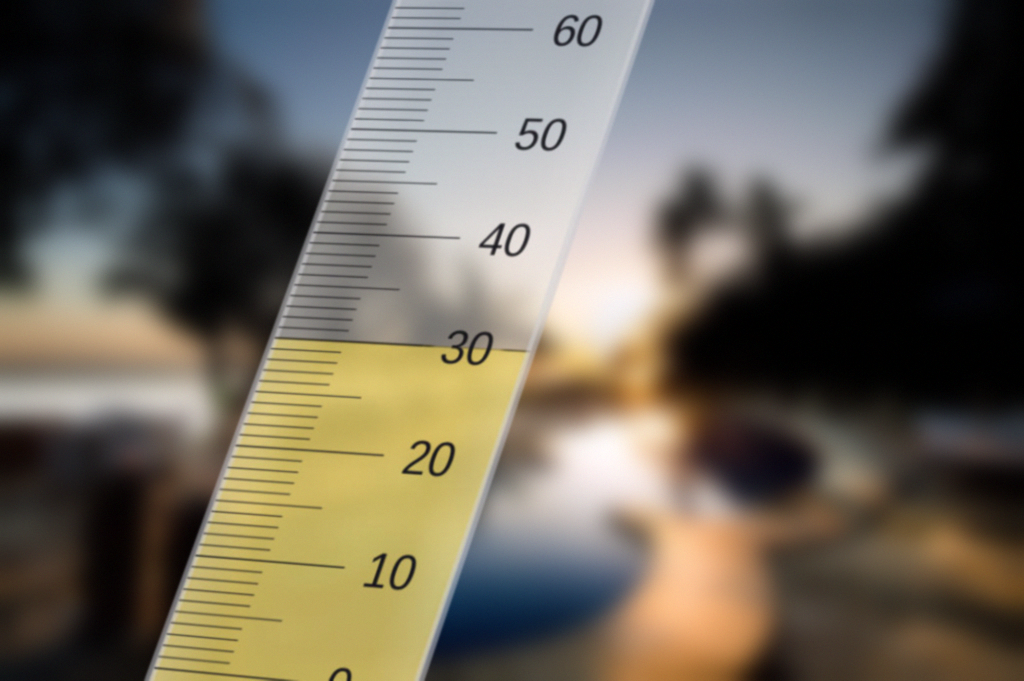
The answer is 30 mL
